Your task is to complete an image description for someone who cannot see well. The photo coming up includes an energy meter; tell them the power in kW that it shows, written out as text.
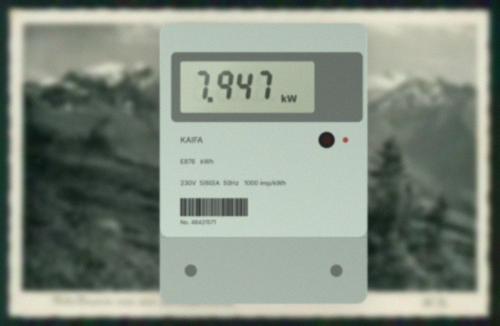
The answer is 7.947 kW
